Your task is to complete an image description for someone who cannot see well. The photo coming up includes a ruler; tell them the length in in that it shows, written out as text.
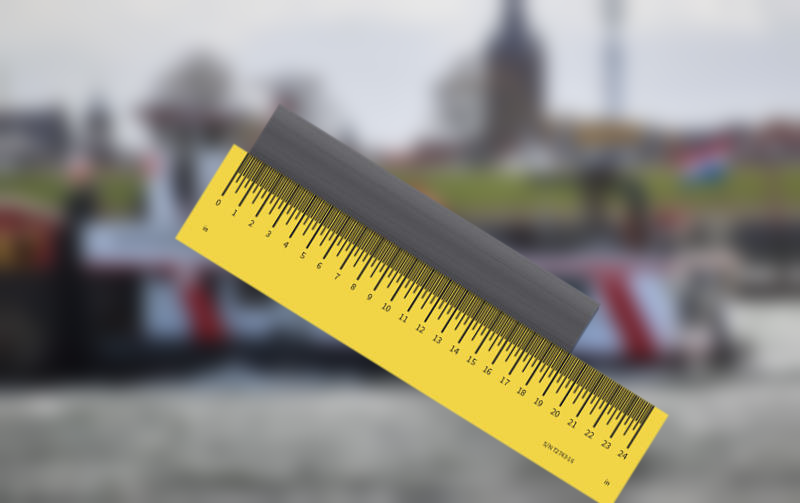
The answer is 19 in
